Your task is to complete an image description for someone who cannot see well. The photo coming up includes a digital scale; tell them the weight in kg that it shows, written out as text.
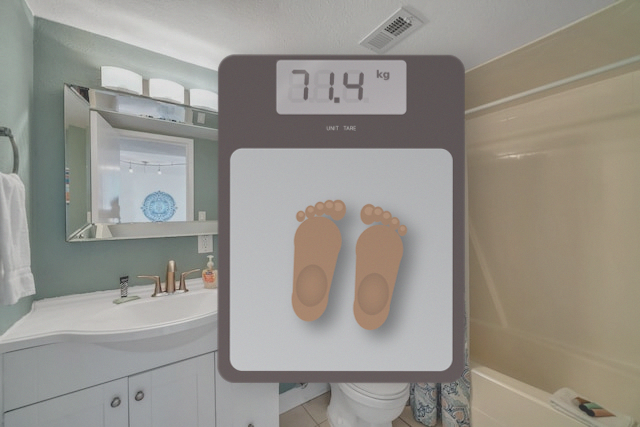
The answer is 71.4 kg
